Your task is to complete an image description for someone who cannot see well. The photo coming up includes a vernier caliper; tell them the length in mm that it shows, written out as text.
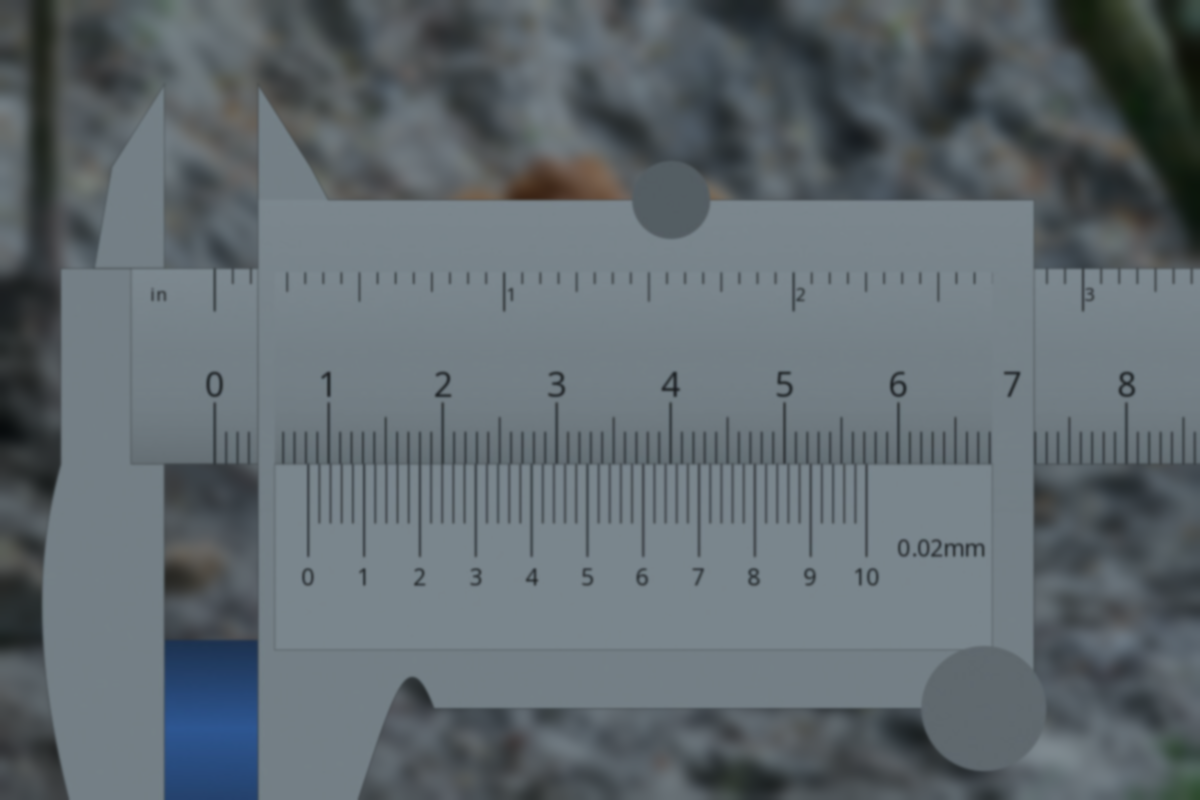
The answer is 8.2 mm
